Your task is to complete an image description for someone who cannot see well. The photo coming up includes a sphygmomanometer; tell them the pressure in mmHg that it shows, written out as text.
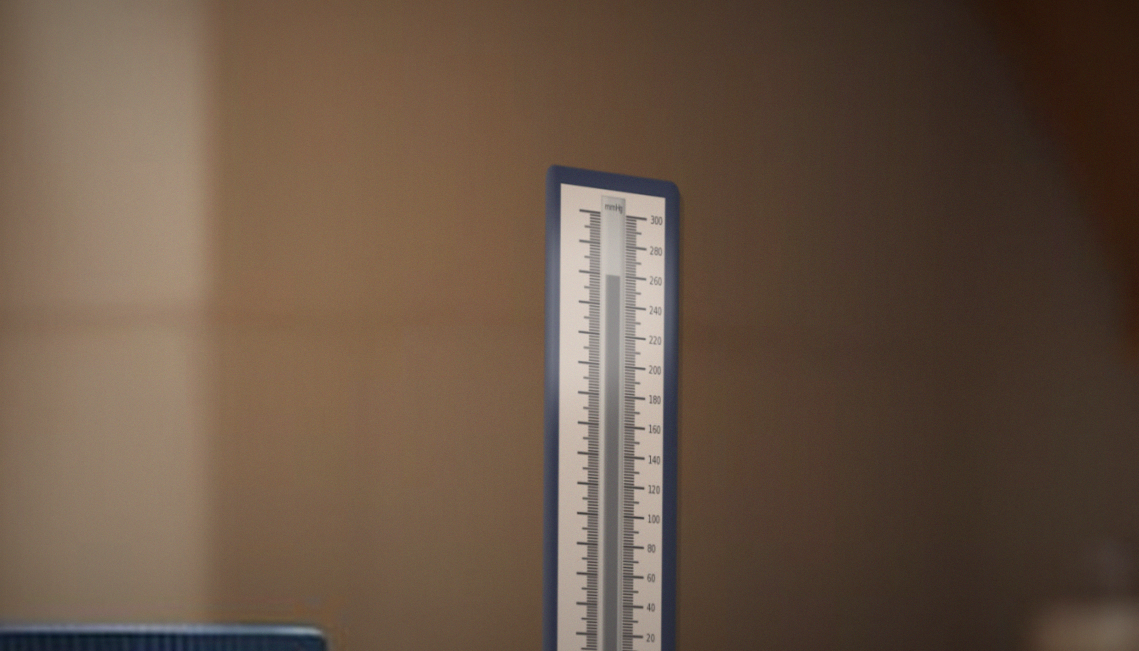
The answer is 260 mmHg
